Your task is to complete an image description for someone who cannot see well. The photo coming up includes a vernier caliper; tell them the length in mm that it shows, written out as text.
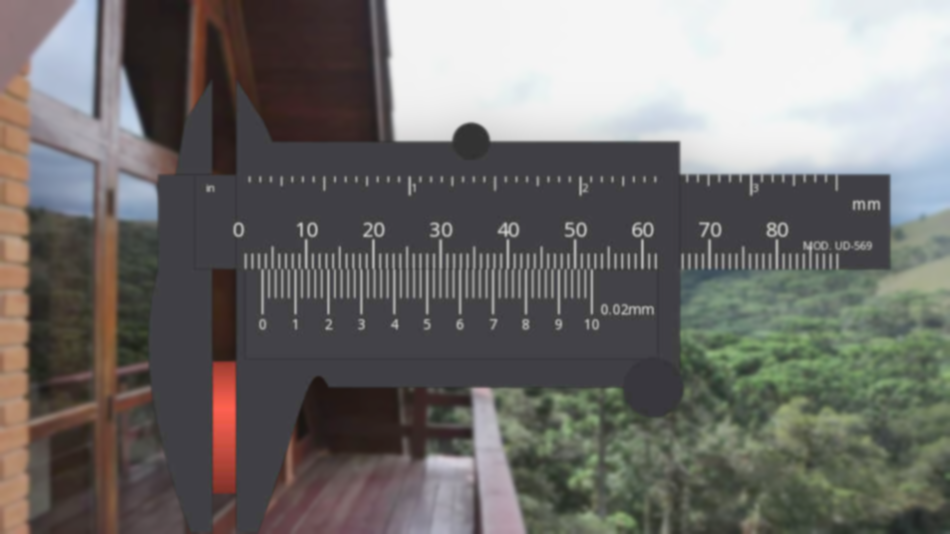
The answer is 3.5 mm
